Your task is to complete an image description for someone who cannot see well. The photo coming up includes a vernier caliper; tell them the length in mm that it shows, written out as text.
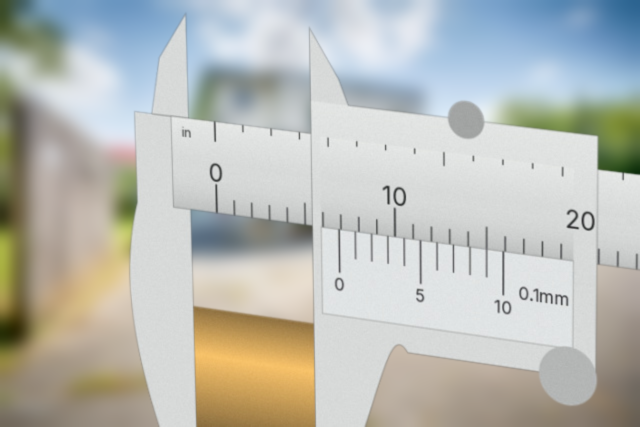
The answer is 6.9 mm
